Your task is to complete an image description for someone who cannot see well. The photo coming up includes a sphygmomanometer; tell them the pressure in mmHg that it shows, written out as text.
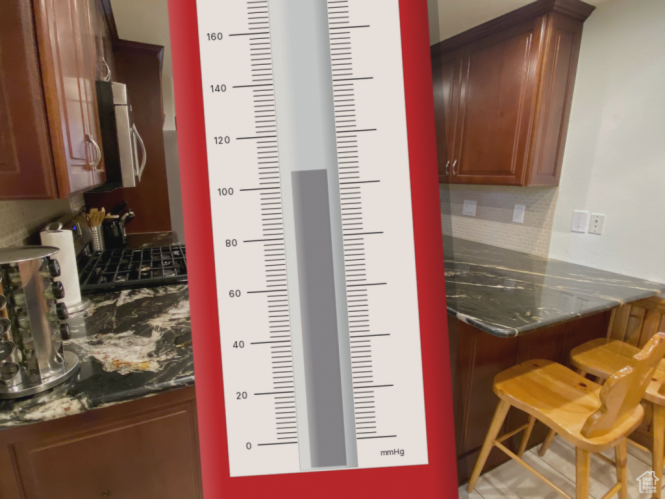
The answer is 106 mmHg
